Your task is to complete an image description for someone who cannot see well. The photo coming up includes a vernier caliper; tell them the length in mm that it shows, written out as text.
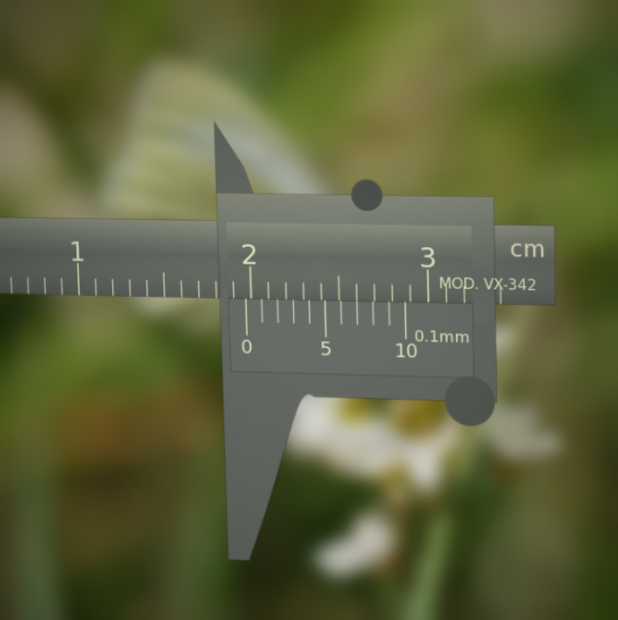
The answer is 19.7 mm
